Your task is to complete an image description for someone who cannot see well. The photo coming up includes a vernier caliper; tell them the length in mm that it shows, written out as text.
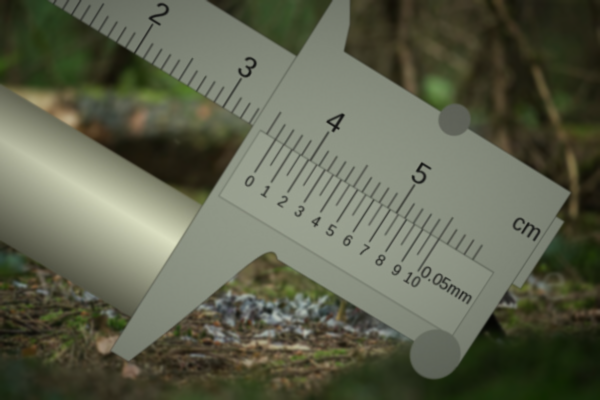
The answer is 36.0 mm
